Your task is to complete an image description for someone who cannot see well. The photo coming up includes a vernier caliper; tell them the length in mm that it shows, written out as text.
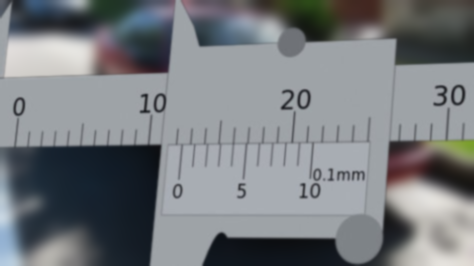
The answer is 12.4 mm
